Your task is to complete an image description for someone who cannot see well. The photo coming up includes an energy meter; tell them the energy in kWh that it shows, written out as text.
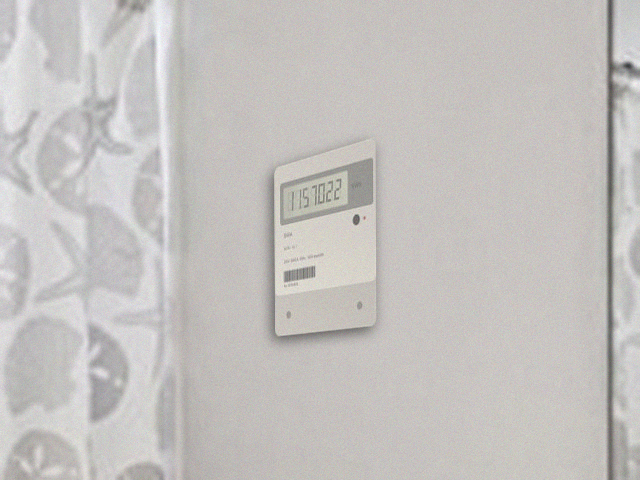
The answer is 1157022 kWh
